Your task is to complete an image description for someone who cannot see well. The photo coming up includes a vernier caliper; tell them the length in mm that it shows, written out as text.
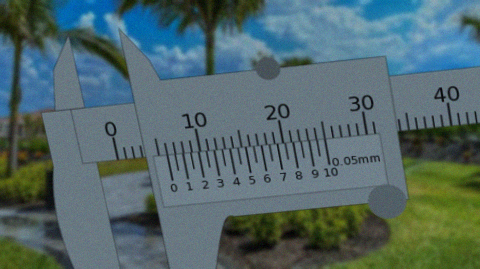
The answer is 6.0 mm
